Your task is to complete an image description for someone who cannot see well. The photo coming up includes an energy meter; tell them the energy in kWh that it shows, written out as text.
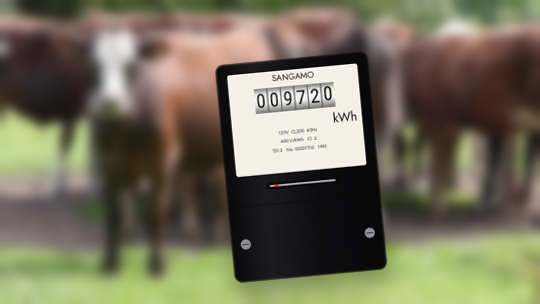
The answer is 9720 kWh
